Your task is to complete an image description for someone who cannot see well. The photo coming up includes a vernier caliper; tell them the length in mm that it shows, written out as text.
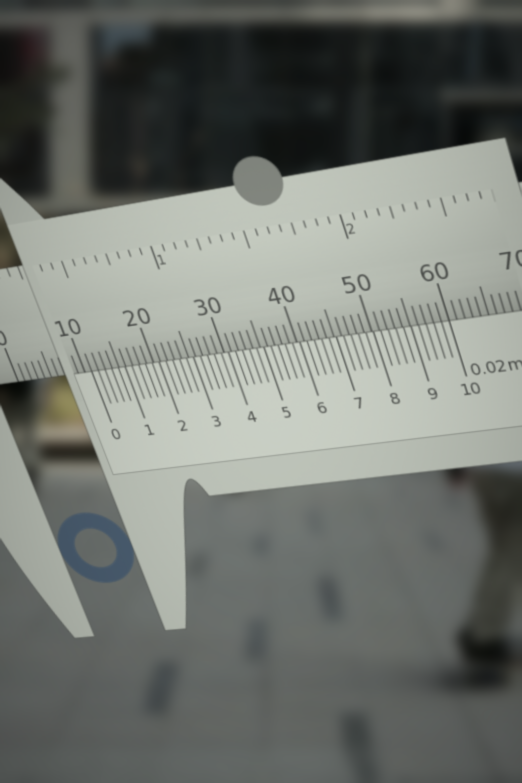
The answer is 11.0 mm
